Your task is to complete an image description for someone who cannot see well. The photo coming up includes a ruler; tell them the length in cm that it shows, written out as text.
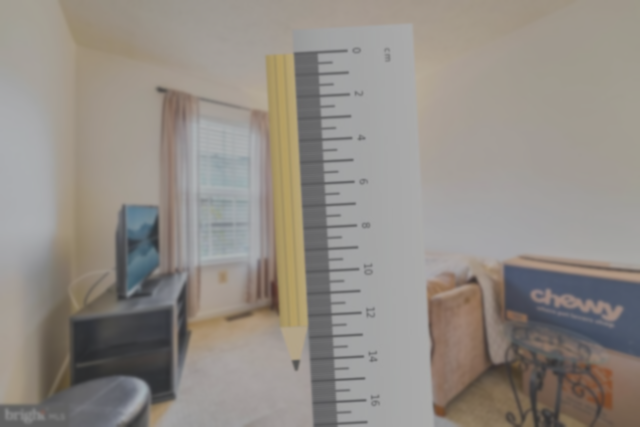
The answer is 14.5 cm
